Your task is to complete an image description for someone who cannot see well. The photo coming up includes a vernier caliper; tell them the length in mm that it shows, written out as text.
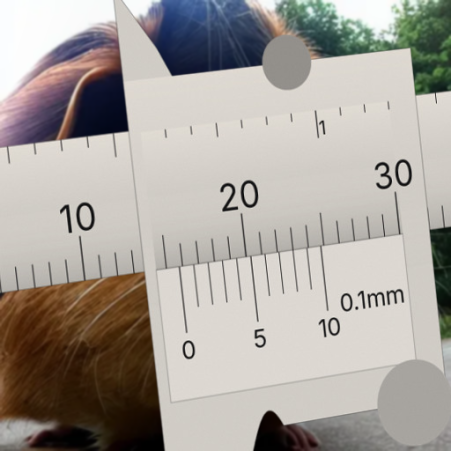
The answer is 15.8 mm
